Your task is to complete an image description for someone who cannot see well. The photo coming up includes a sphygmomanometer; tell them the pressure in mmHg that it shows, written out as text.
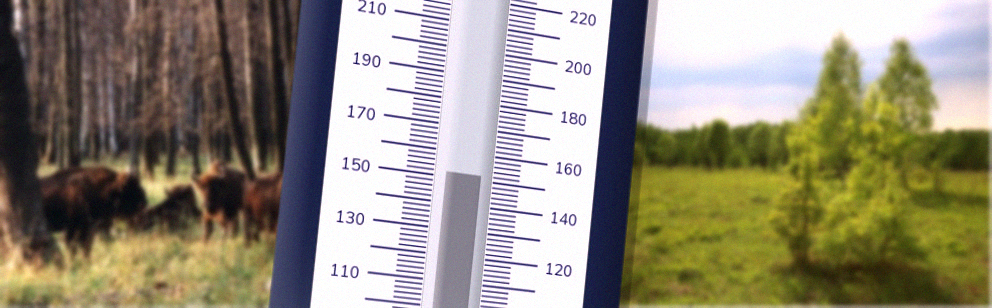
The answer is 152 mmHg
